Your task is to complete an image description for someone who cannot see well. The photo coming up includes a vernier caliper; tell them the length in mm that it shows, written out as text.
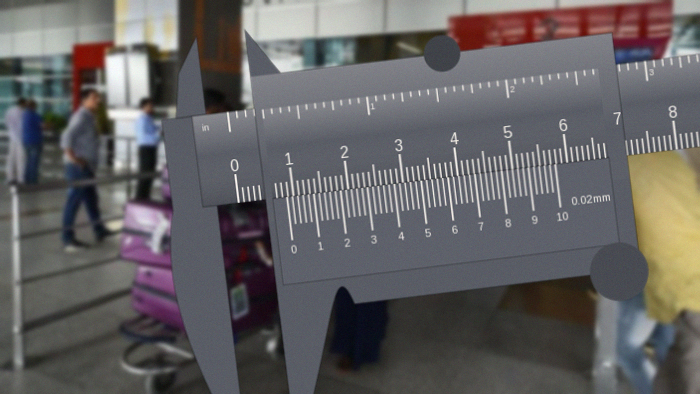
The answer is 8.8 mm
